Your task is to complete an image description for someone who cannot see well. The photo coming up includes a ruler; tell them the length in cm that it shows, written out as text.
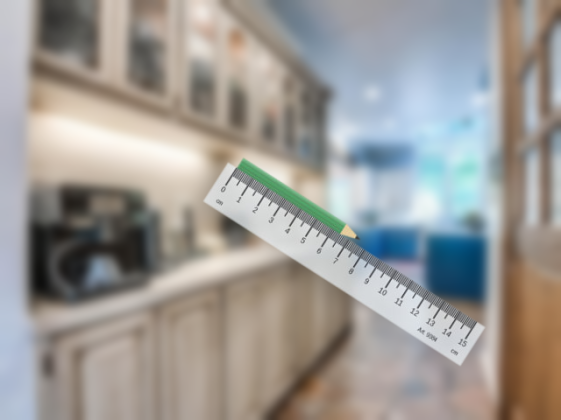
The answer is 7.5 cm
